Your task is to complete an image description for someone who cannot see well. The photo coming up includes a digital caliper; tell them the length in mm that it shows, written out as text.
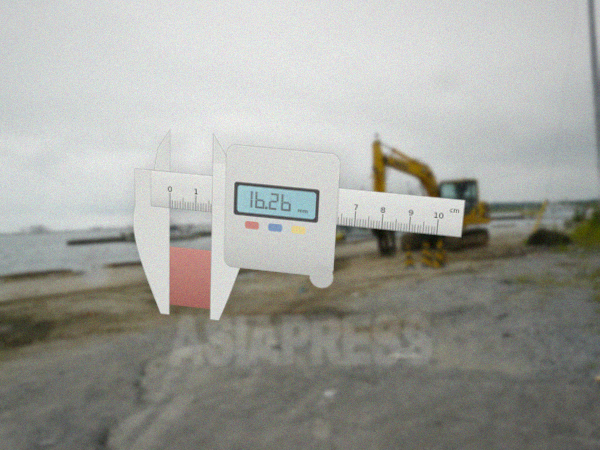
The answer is 16.26 mm
